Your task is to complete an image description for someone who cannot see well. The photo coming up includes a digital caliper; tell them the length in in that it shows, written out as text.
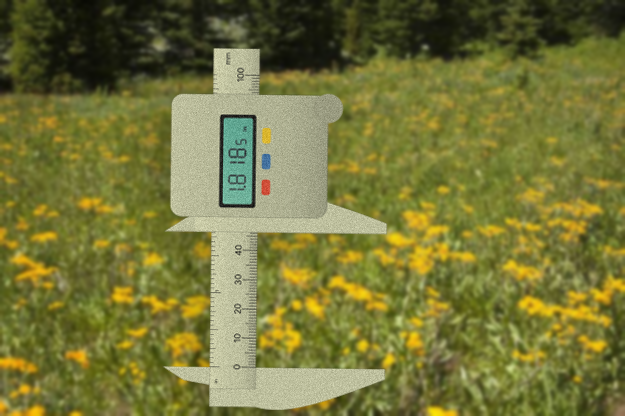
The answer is 1.8185 in
